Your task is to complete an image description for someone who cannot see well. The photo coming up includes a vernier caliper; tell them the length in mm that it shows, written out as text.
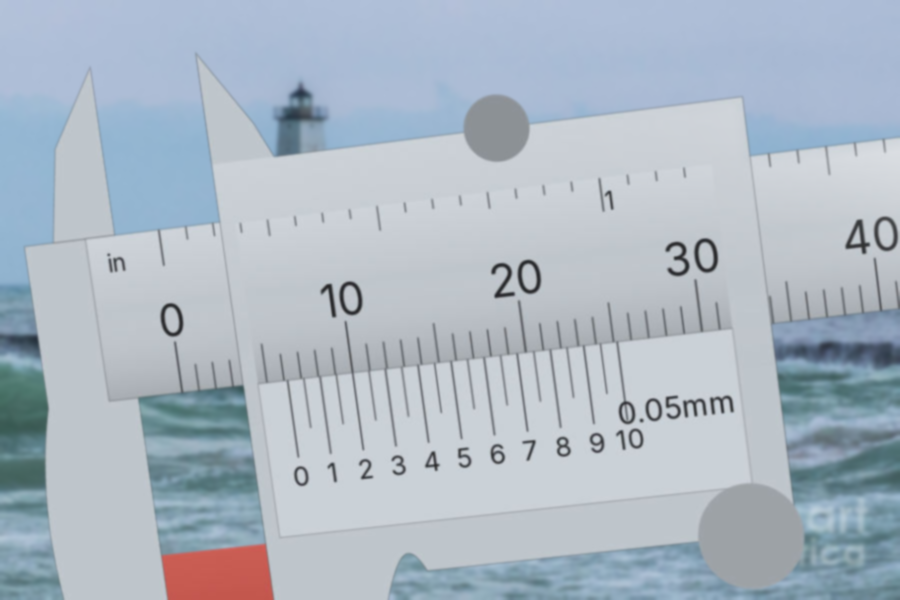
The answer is 6.2 mm
